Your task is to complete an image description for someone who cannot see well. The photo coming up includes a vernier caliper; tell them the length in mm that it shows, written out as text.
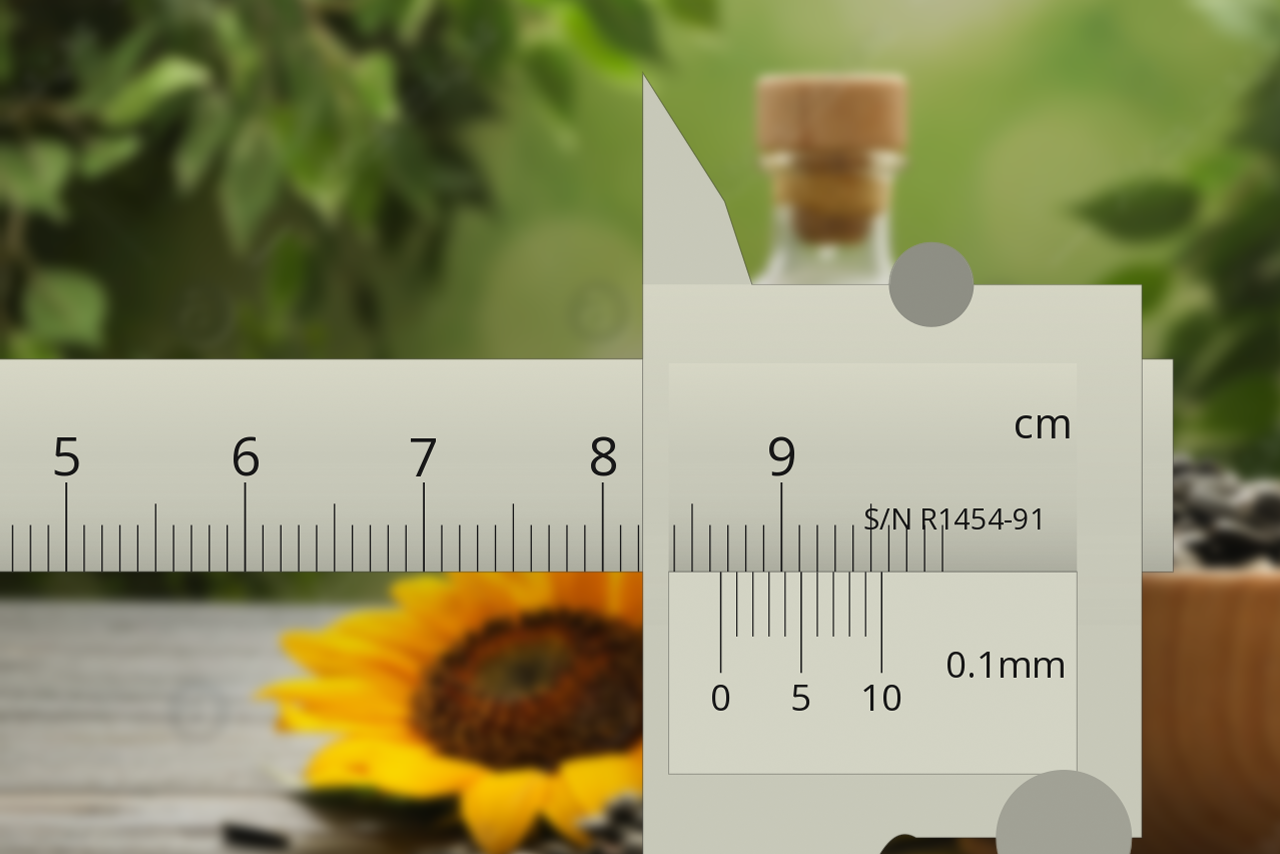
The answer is 86.6 mm
